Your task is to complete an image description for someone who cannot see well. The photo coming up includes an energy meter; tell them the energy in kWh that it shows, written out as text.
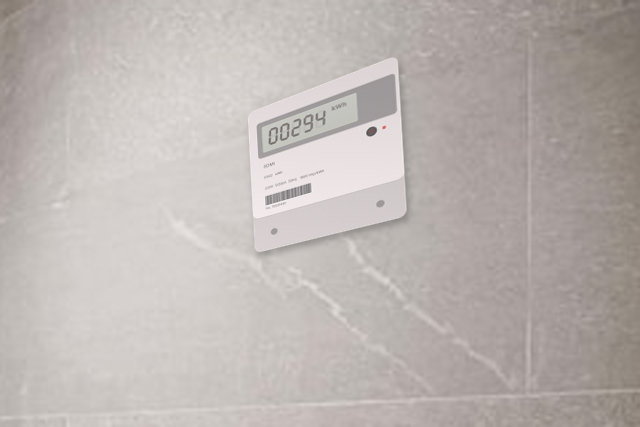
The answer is 294 kWh
